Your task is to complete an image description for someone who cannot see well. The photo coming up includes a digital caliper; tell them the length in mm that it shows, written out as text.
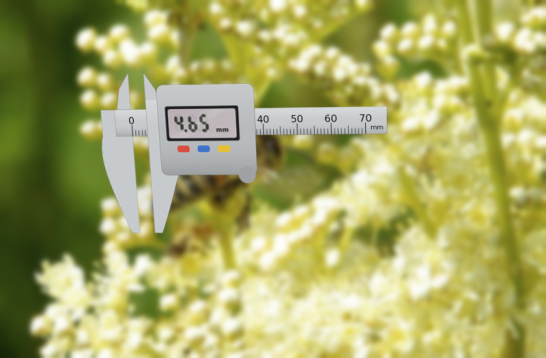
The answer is 4.65 mm
